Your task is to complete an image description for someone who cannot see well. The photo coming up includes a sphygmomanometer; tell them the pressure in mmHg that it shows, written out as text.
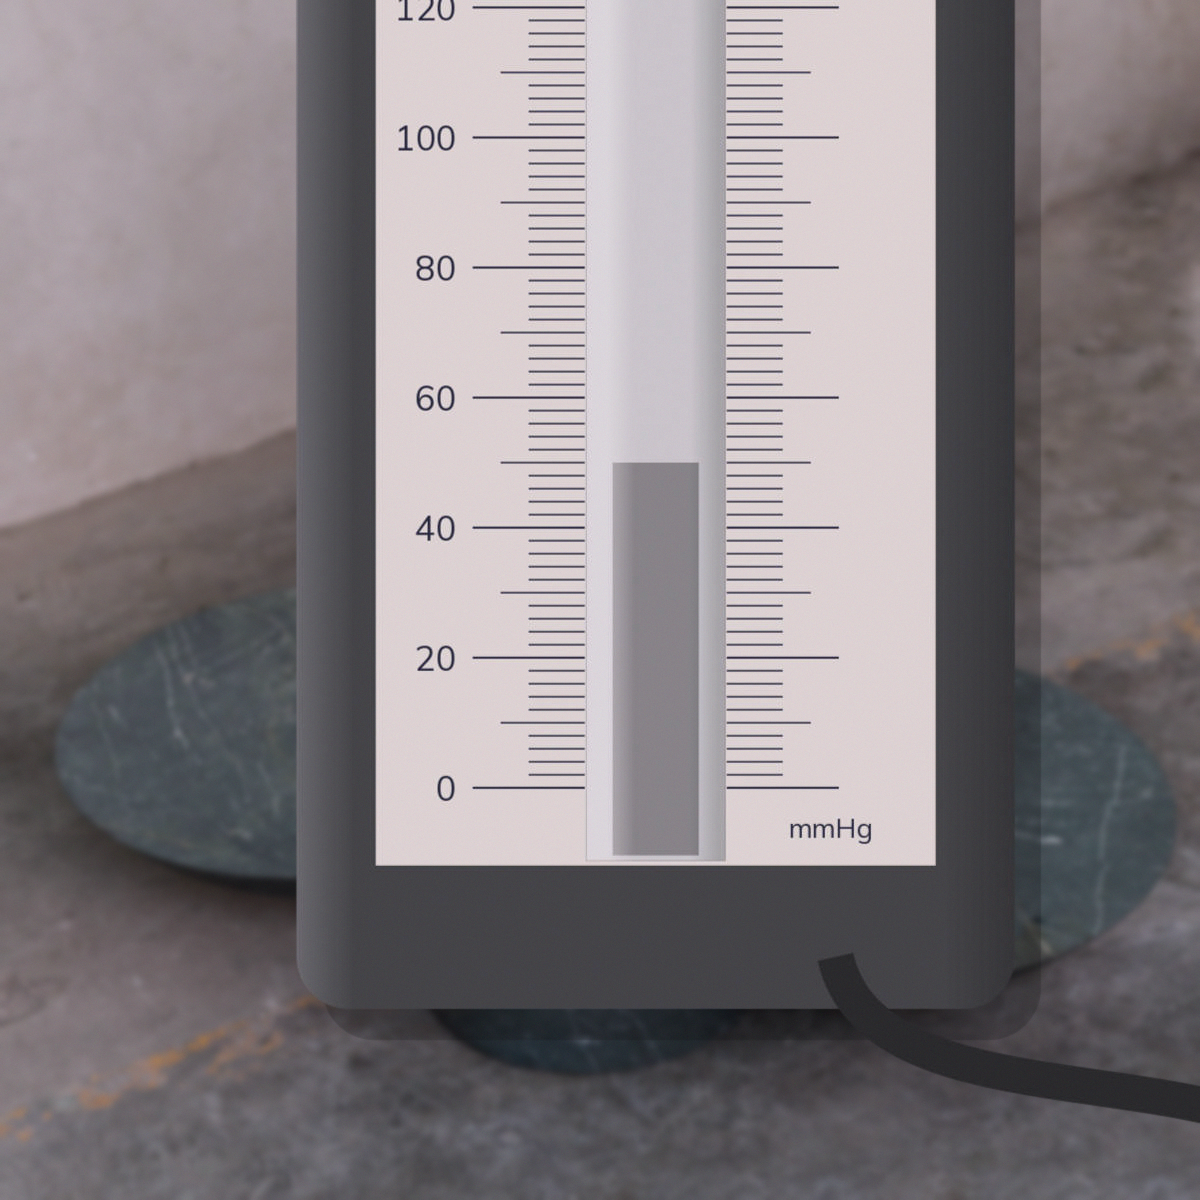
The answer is 50 mmHg
